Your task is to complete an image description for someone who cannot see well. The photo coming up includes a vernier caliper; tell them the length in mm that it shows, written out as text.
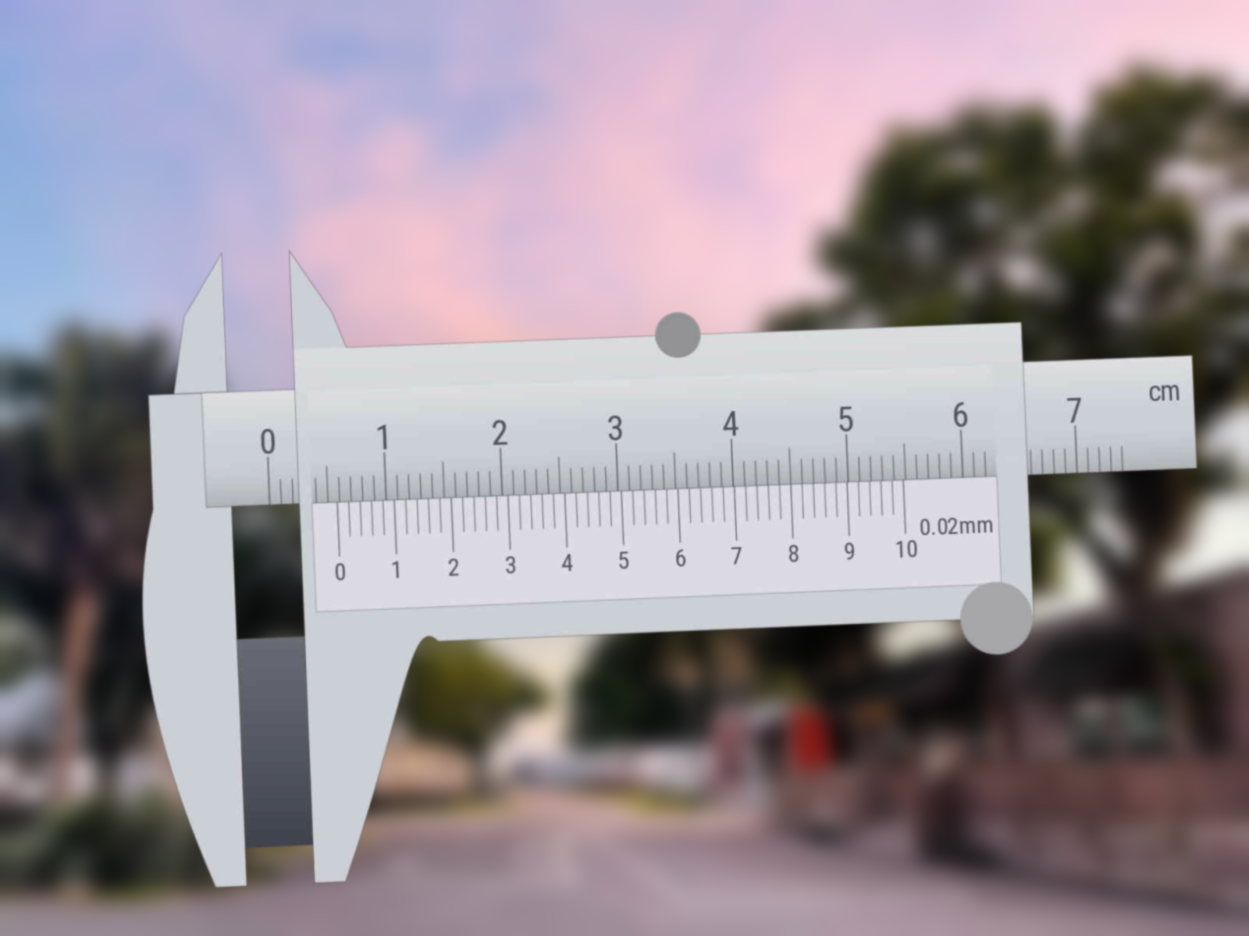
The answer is 5.8 mm
